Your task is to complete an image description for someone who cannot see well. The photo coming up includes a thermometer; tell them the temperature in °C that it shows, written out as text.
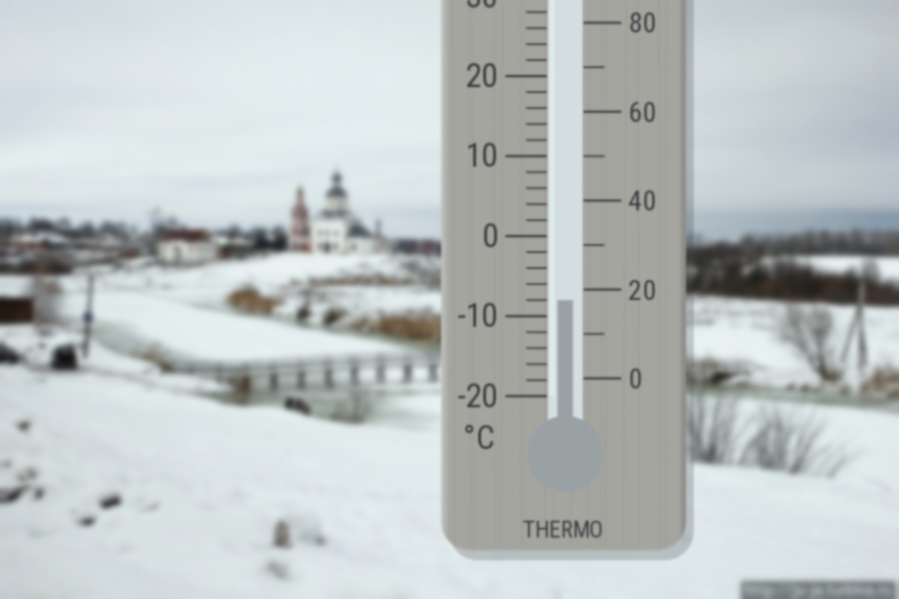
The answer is -8 °C
